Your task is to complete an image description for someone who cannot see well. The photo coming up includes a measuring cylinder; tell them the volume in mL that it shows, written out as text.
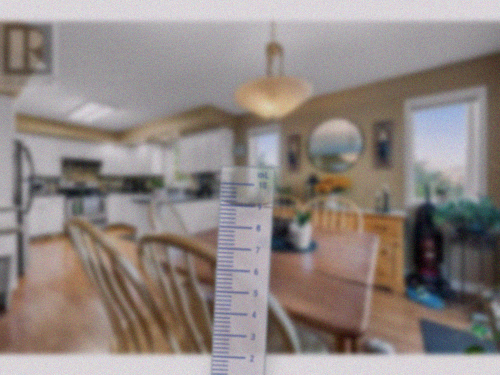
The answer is 9 mL
